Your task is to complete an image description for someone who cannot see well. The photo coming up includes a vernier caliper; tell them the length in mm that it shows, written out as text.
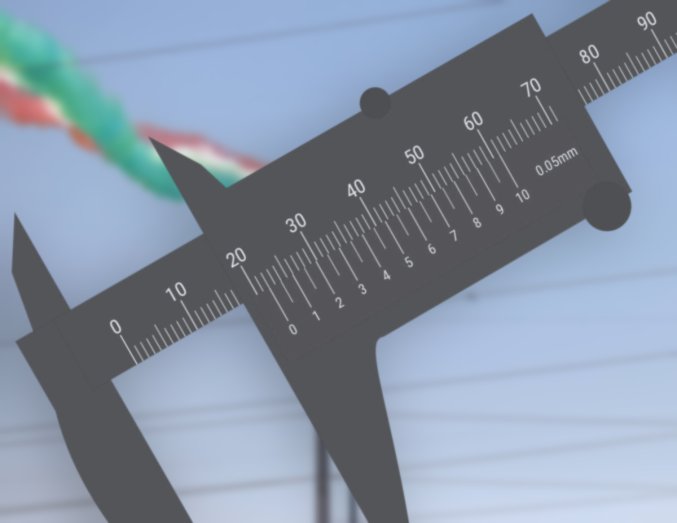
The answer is 22.0 mm
